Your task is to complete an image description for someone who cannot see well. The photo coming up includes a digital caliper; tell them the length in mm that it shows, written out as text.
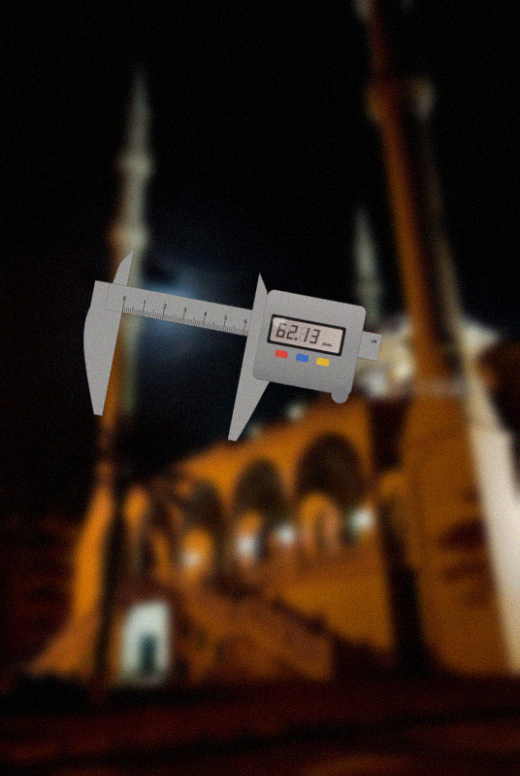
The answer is 62.13 mm
